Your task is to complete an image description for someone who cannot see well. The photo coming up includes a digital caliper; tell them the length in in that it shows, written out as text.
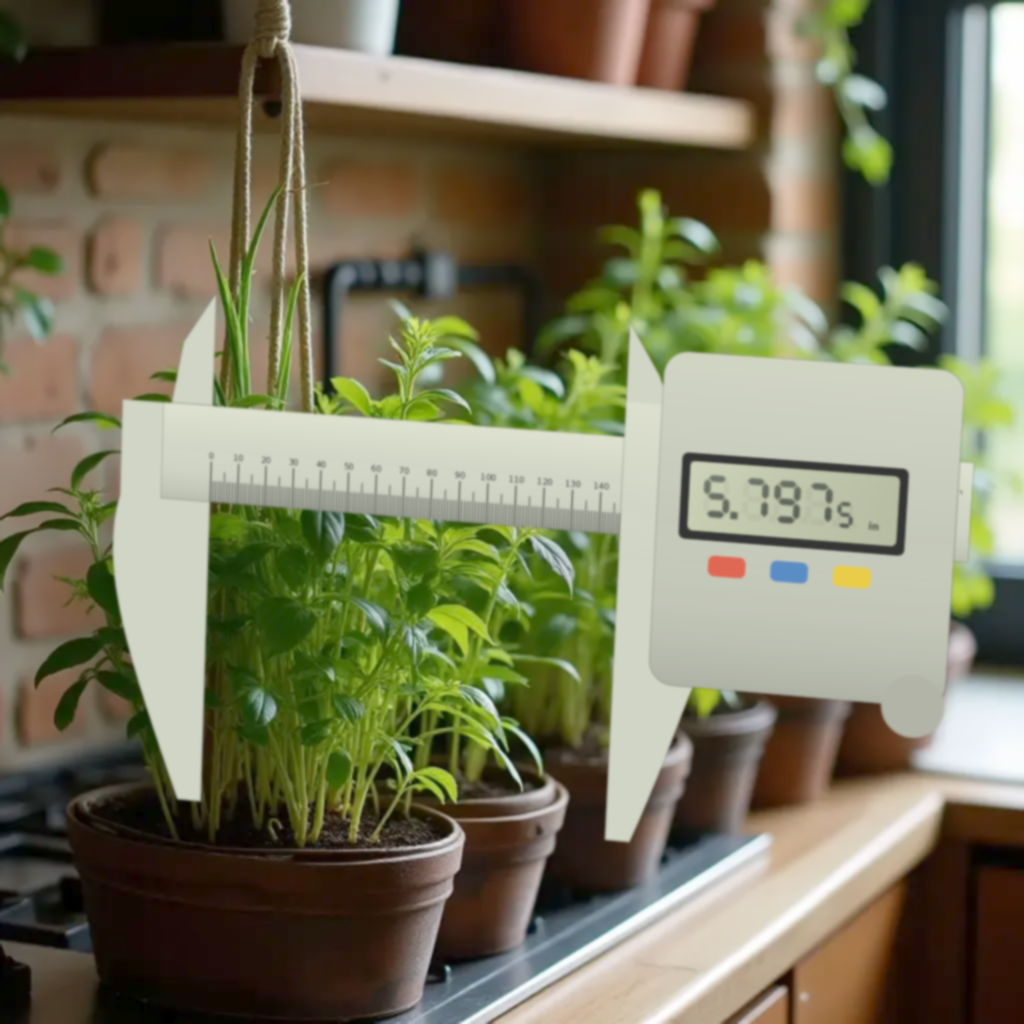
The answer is 5.7975 in
